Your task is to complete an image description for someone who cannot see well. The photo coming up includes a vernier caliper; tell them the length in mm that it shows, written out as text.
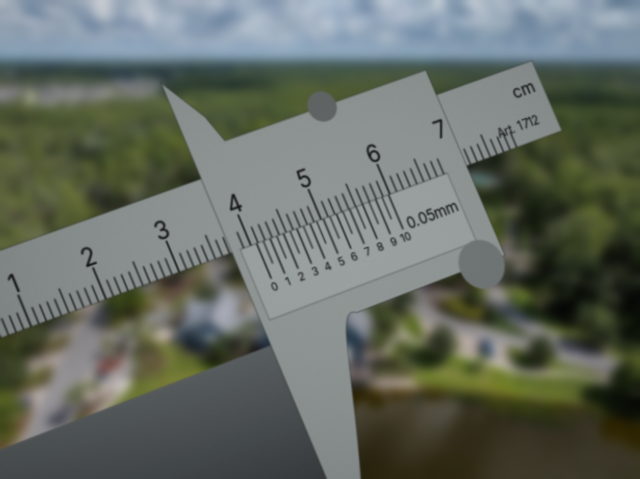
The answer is 40.8 mm
